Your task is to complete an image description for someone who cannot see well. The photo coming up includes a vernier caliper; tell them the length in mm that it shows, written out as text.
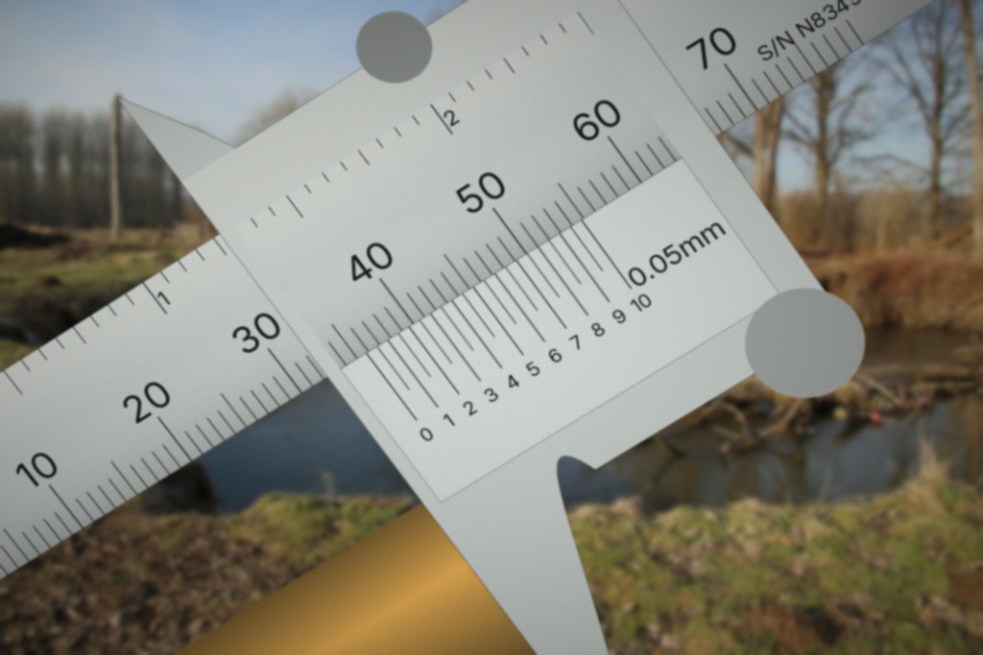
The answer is 35.8 mm
